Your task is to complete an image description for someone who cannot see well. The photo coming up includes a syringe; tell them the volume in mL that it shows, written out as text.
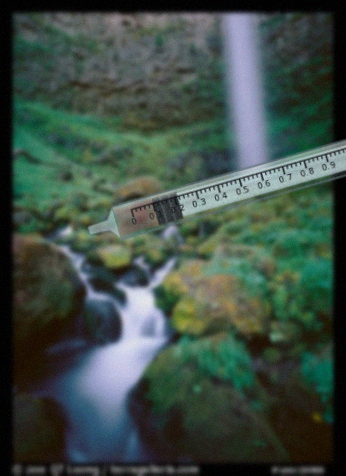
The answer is 0.1 mL
